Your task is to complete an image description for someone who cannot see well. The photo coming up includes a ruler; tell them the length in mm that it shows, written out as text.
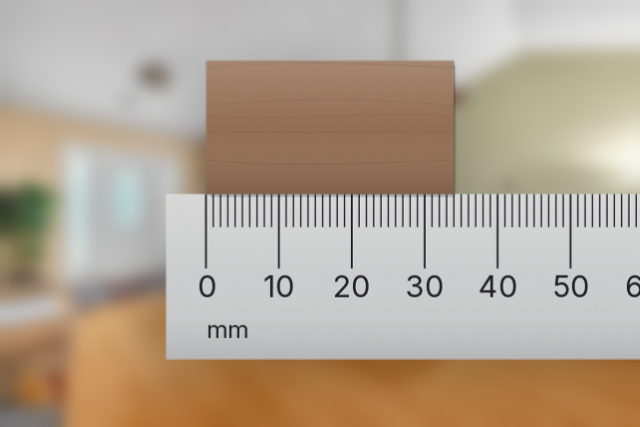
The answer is 34 mm
